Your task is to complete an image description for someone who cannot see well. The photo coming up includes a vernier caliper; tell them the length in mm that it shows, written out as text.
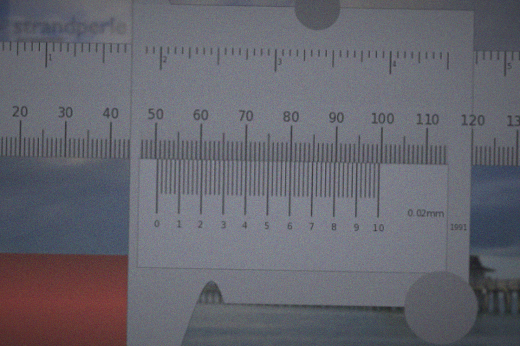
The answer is 50.5 mm
